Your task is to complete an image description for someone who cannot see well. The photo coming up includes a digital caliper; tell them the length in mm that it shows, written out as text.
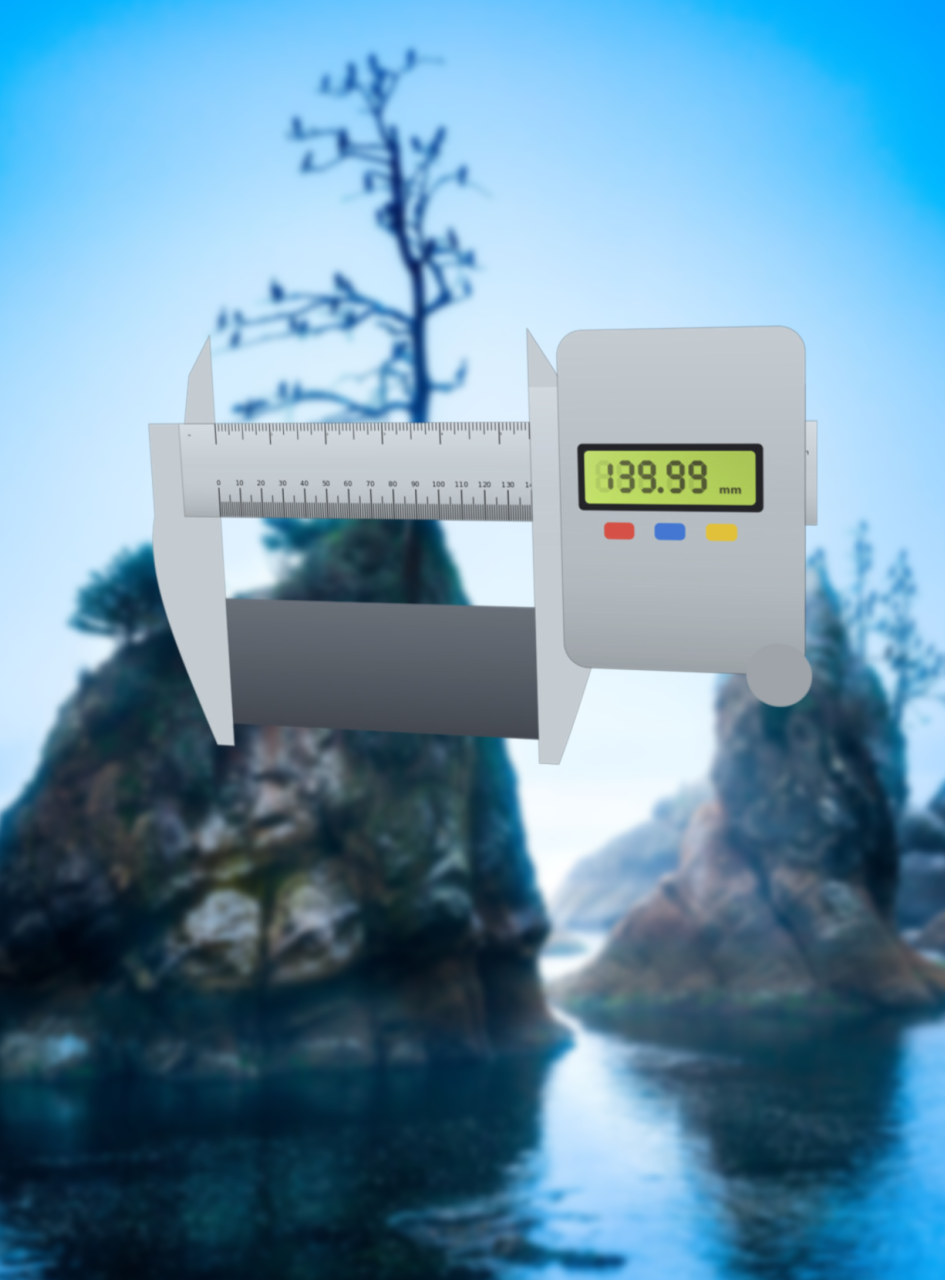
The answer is 139.99 mm
